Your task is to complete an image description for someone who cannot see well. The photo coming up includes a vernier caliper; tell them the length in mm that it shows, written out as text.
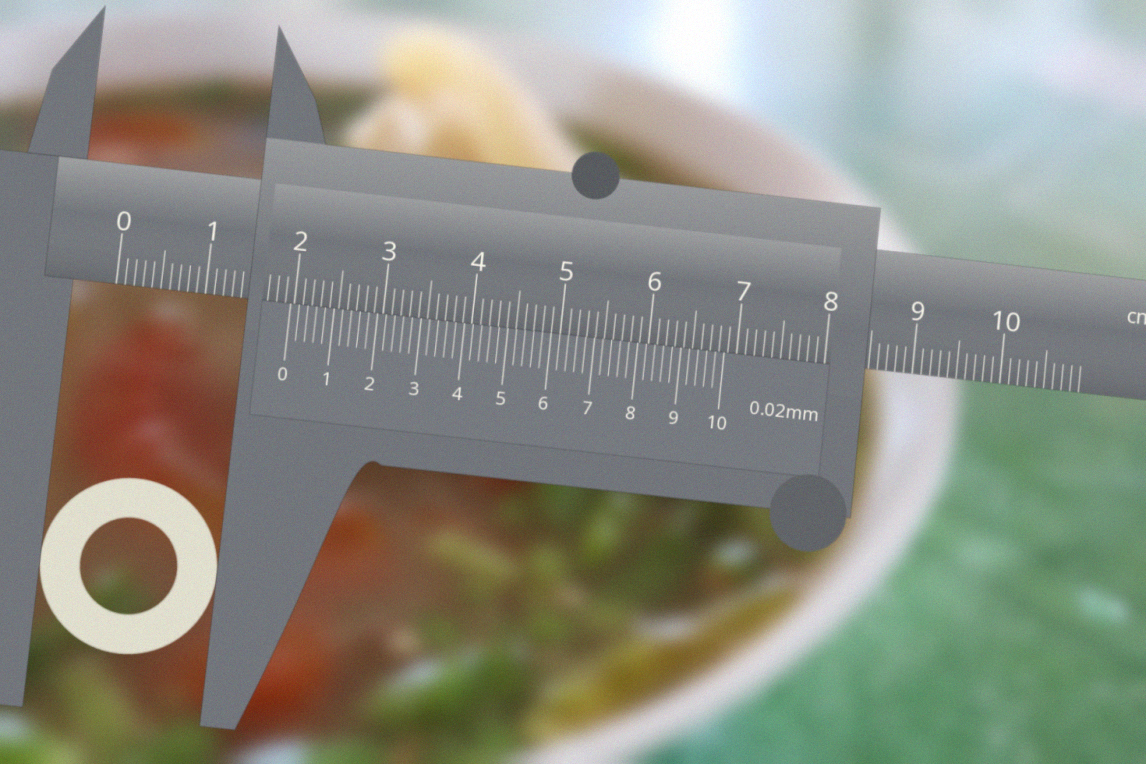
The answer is 19.6 mm
